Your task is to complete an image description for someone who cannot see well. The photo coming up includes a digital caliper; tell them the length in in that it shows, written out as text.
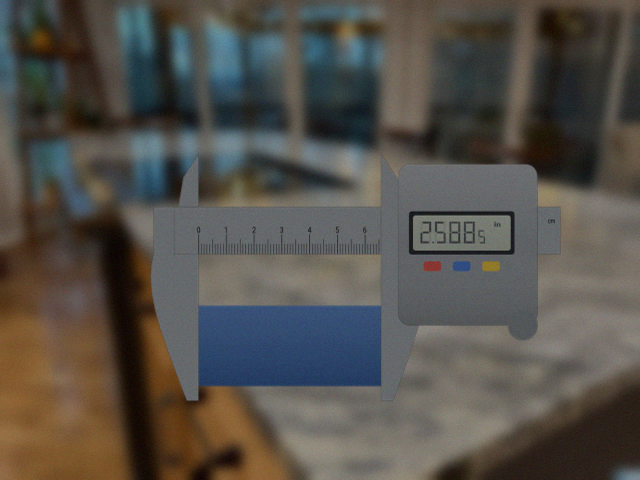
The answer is 2.5885 in
